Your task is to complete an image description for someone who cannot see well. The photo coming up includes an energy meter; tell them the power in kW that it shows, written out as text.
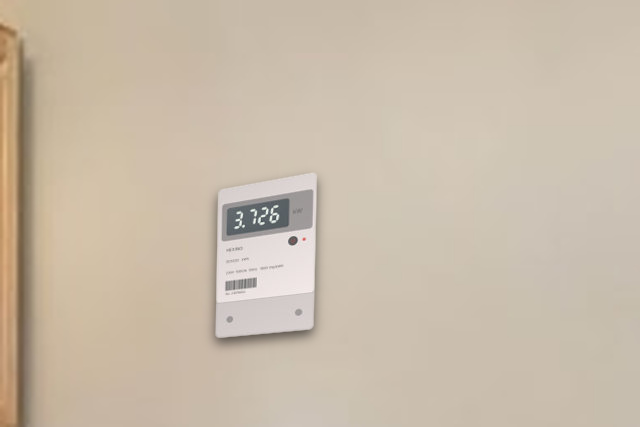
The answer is 3.726 kW
